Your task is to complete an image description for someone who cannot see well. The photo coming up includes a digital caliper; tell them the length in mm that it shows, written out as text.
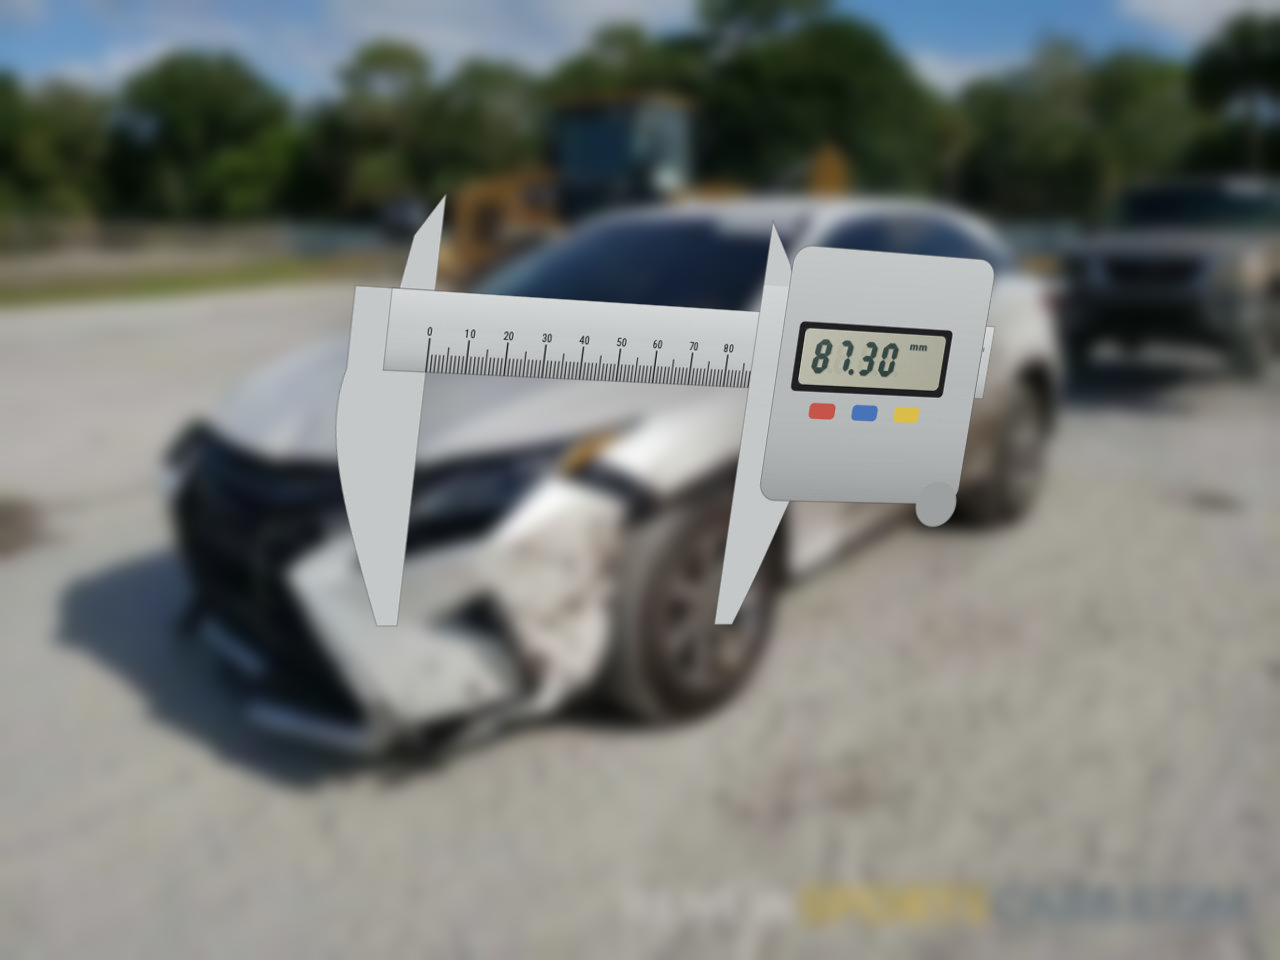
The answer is 87.30 mm
